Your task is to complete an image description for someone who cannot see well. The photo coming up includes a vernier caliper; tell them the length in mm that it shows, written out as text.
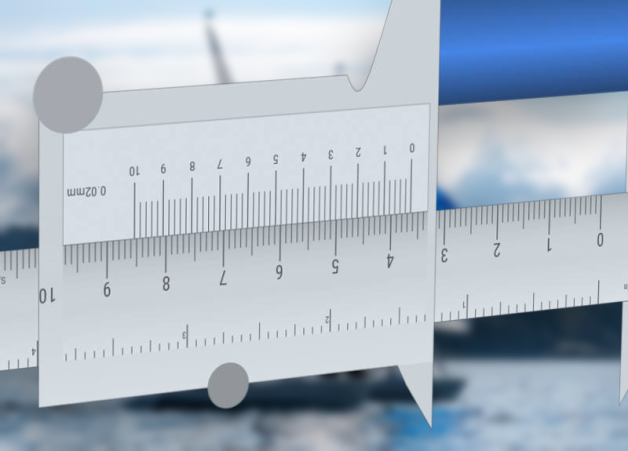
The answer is 36.4 mm
